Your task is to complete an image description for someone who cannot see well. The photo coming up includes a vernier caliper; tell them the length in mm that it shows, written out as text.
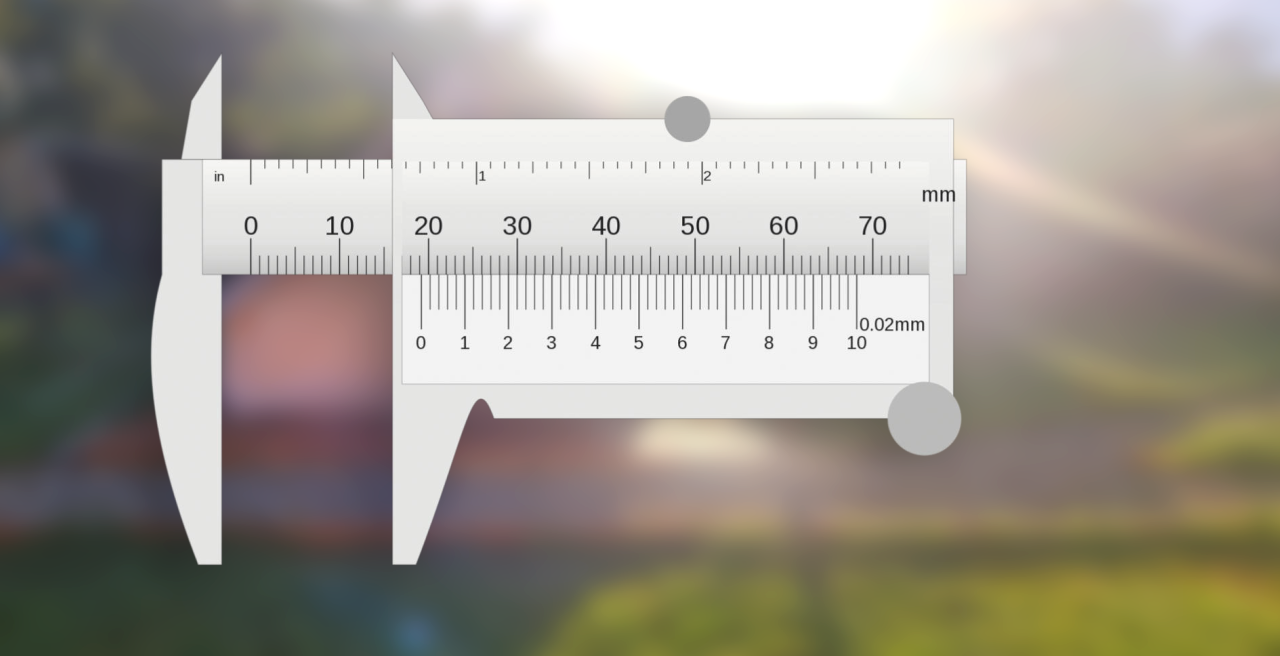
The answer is 19.2 mm
